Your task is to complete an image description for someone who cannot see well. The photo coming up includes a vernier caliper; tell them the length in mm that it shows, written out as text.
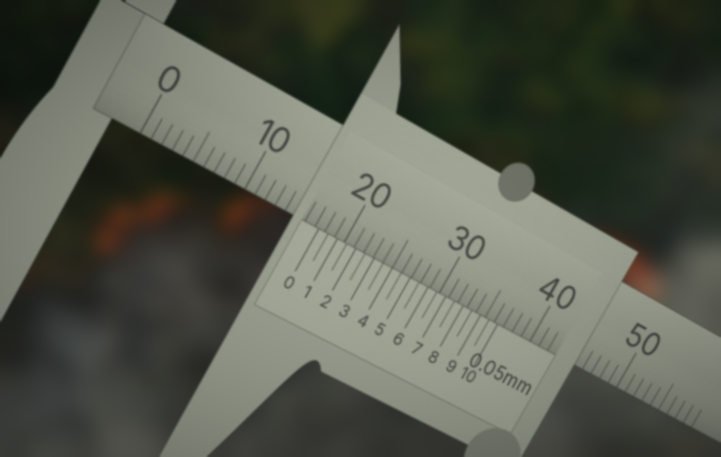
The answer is 17.4 mm
